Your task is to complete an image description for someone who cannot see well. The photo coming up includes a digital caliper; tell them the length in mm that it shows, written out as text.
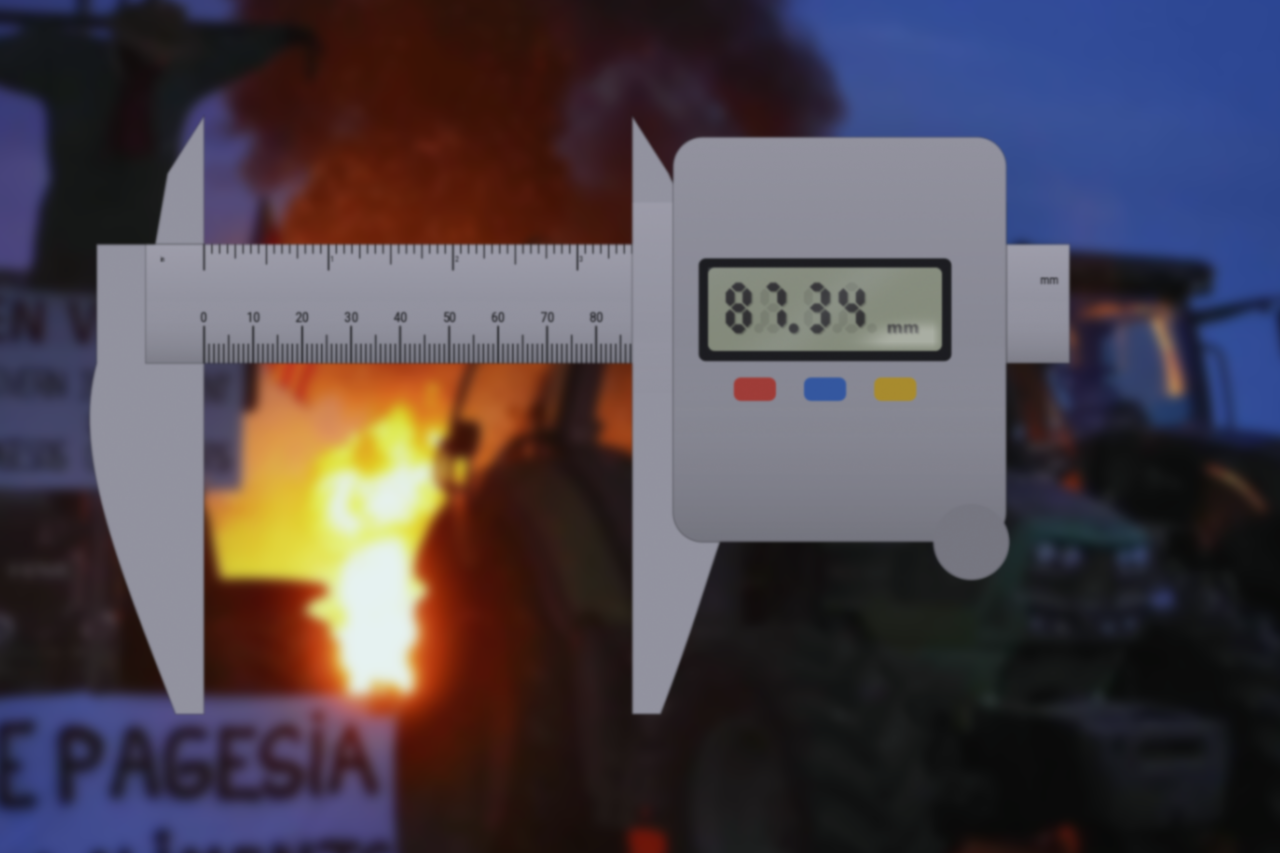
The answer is 87.34 mm
